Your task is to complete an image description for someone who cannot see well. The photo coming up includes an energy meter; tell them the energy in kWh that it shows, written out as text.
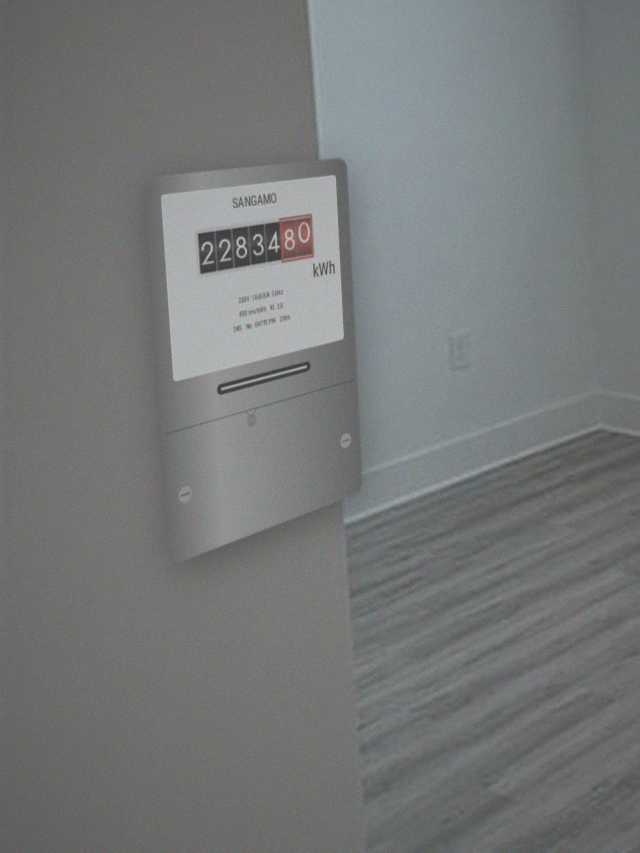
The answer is 22834.80 kWh
